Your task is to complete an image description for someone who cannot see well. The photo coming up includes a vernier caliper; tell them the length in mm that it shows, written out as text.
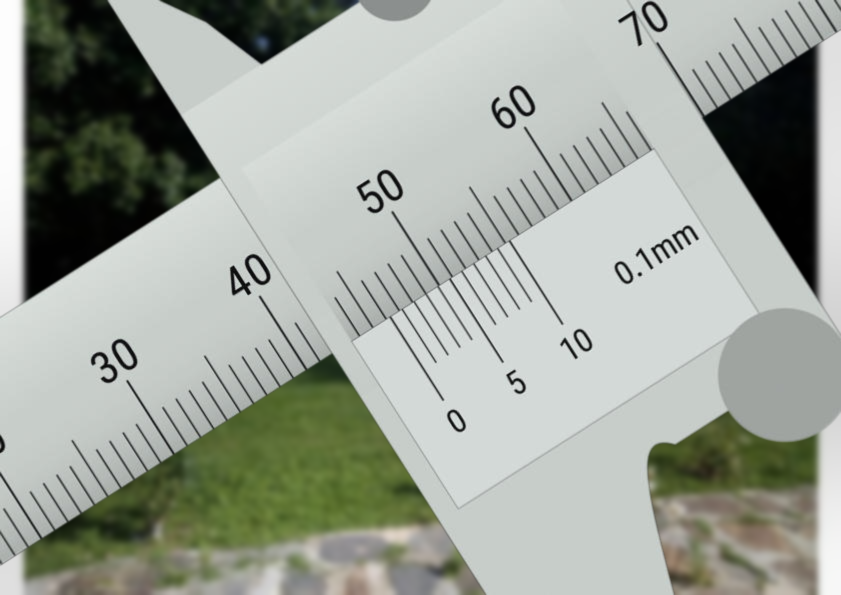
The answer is 46.3 mm
